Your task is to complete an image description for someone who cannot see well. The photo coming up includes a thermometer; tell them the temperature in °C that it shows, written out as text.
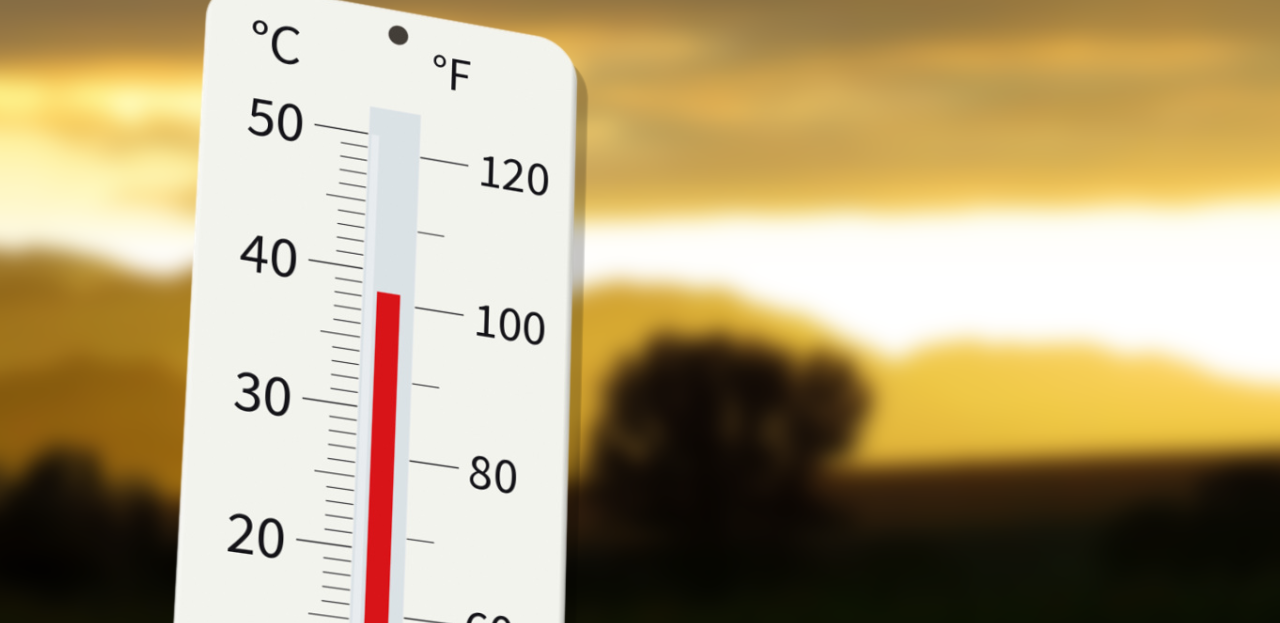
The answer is 38.5 °C
